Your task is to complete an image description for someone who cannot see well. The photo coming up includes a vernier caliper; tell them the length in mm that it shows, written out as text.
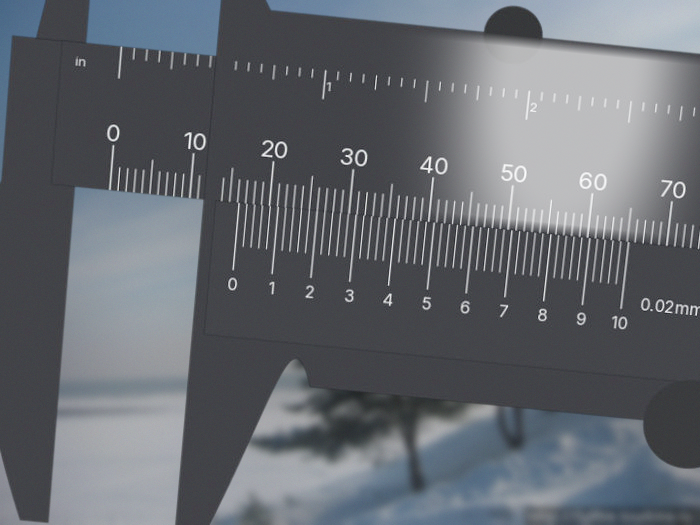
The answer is 16.2 mm
